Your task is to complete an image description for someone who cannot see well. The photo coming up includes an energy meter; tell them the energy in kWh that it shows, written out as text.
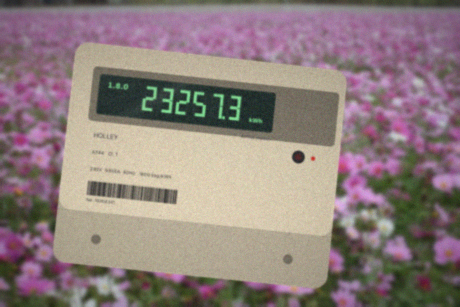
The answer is 23257.3 kWh
